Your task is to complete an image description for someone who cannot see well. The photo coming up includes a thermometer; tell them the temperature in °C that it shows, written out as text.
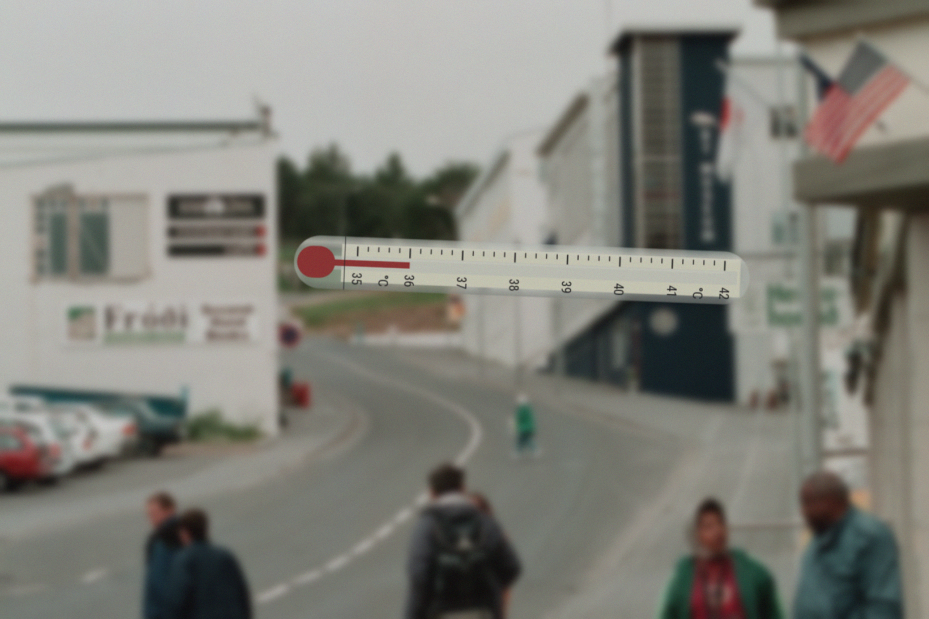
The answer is 36 °C
